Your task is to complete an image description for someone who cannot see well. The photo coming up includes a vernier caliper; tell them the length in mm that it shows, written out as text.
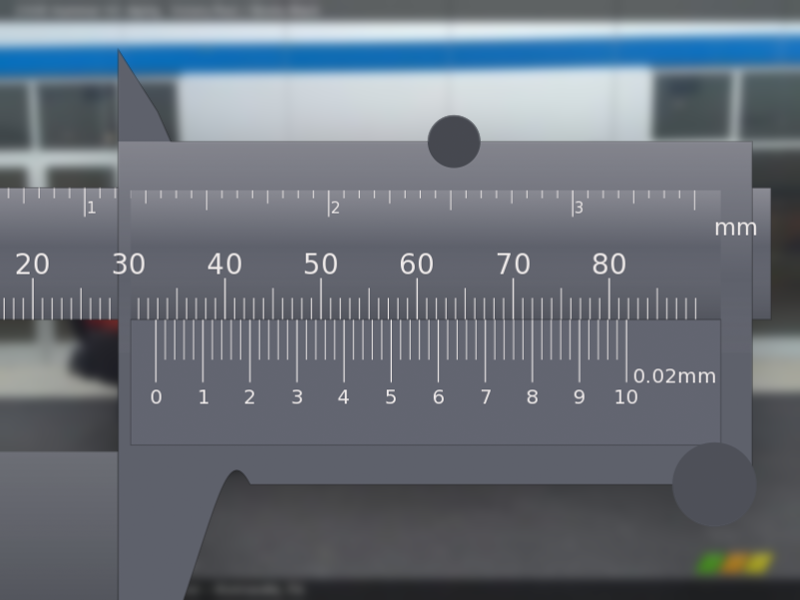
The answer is 32.8 mm
